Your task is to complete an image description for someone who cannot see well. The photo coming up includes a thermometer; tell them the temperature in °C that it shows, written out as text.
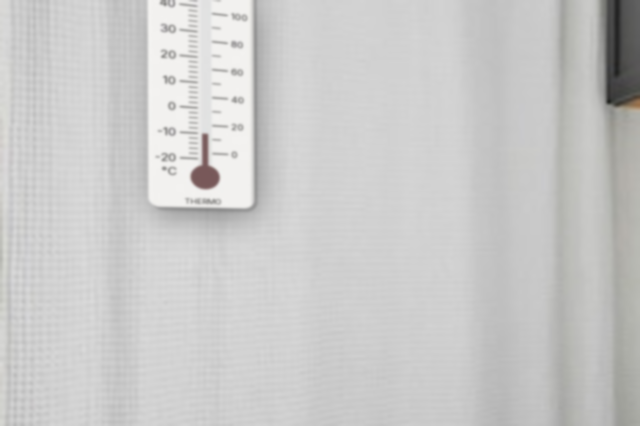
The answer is -10 °C
